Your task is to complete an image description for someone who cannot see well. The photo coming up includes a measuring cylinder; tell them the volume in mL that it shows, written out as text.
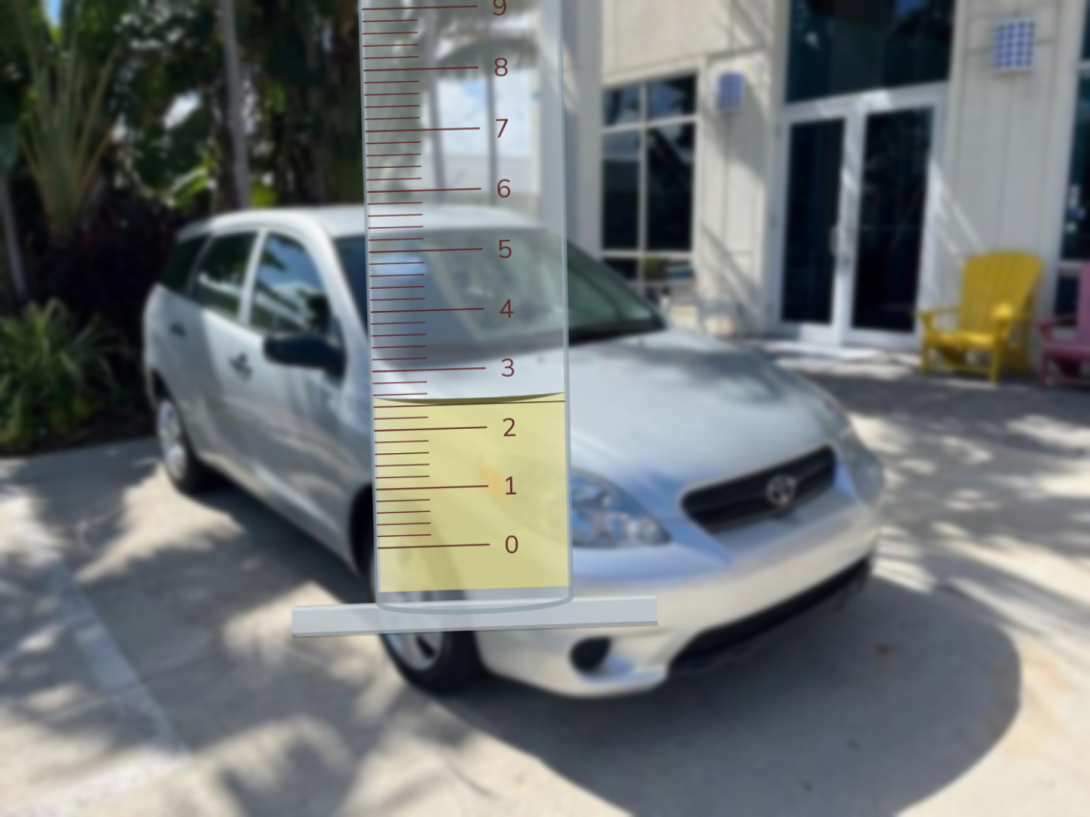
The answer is 2.4 mL
